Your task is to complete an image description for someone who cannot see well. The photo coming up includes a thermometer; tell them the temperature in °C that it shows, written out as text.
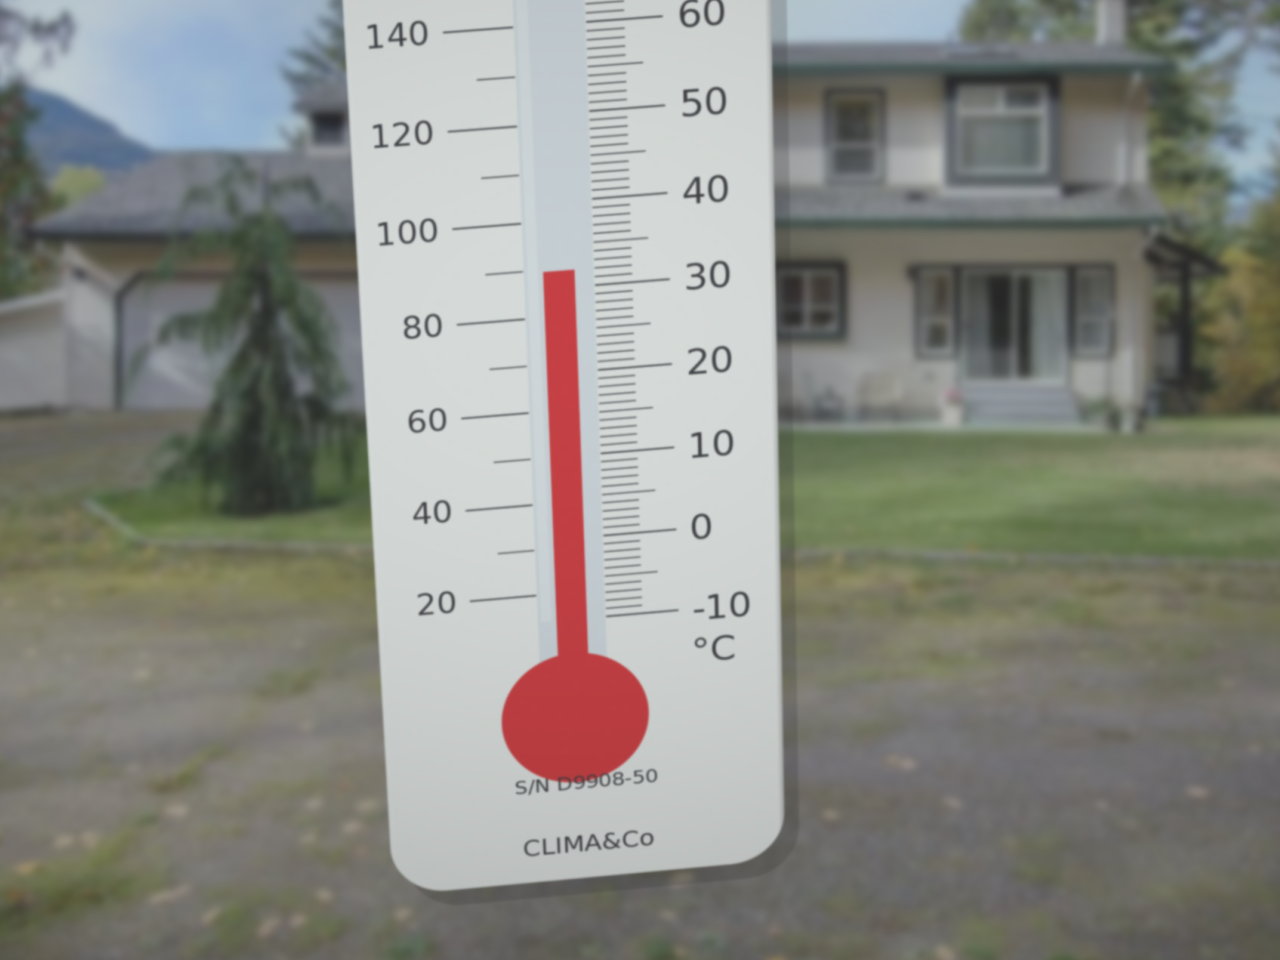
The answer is 32 °C
